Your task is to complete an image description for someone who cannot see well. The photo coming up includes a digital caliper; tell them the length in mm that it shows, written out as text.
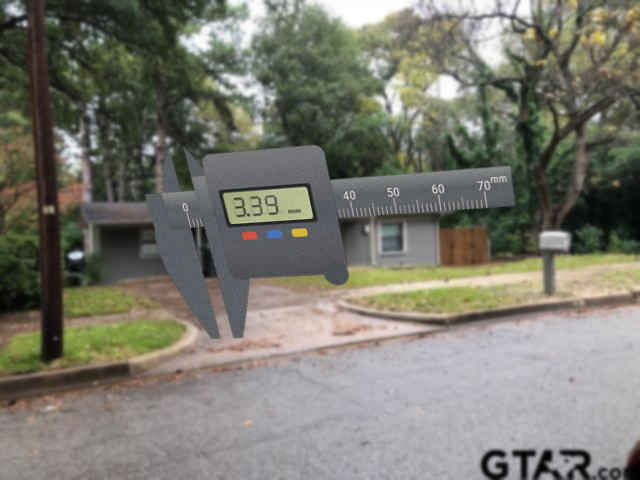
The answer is 3.39 mm
